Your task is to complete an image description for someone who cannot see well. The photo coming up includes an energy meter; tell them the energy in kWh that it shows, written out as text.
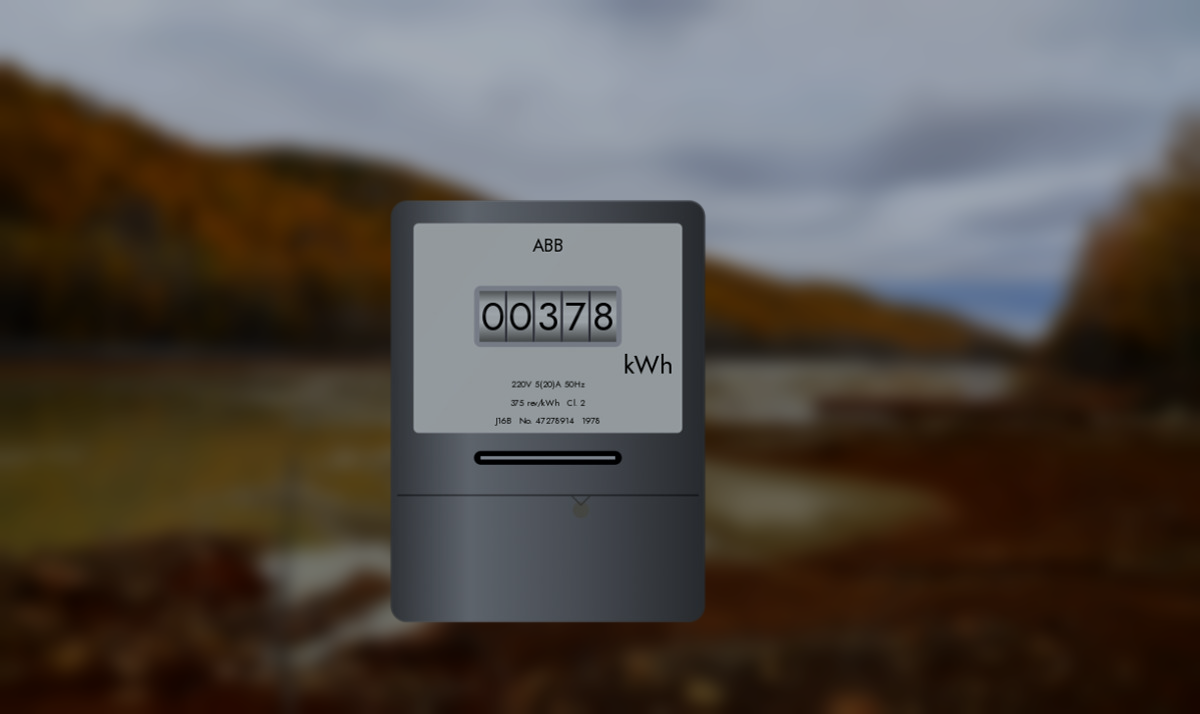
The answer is 378 kWh
